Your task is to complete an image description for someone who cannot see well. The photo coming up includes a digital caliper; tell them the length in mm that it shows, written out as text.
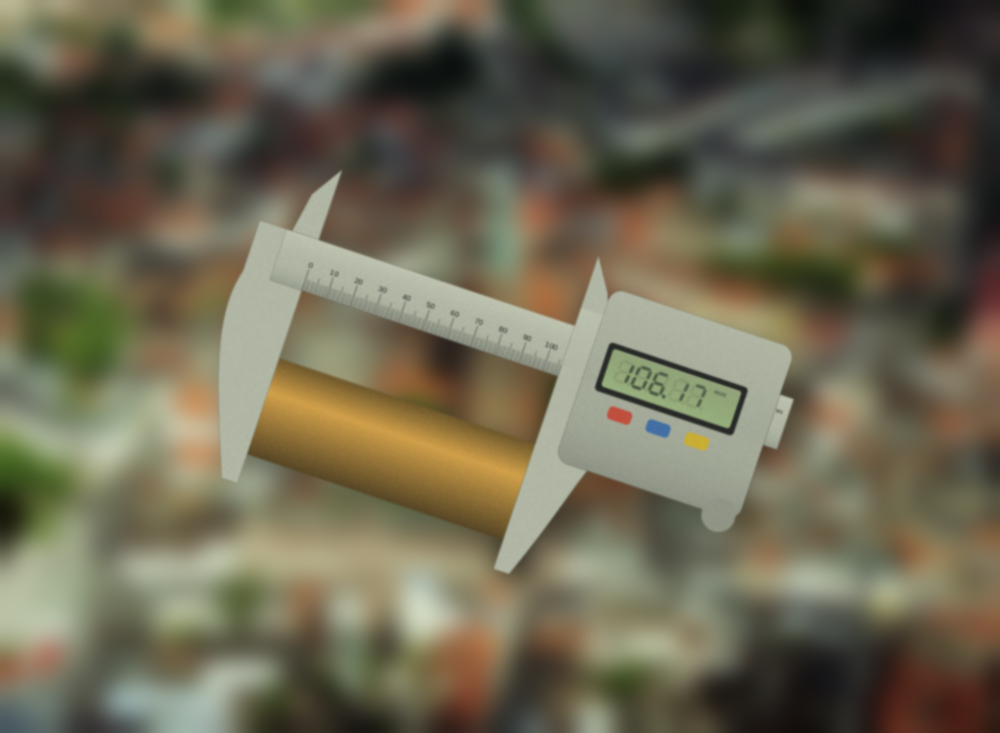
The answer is 106.17 mm
